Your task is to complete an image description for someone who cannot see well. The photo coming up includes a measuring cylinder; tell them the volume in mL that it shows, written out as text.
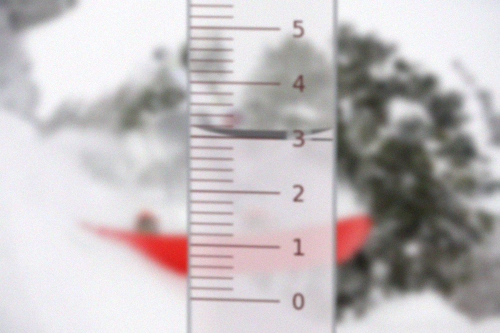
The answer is 3 mL
